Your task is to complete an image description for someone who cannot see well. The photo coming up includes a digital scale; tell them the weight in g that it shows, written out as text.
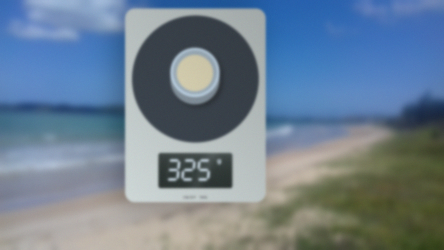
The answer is 325 g
